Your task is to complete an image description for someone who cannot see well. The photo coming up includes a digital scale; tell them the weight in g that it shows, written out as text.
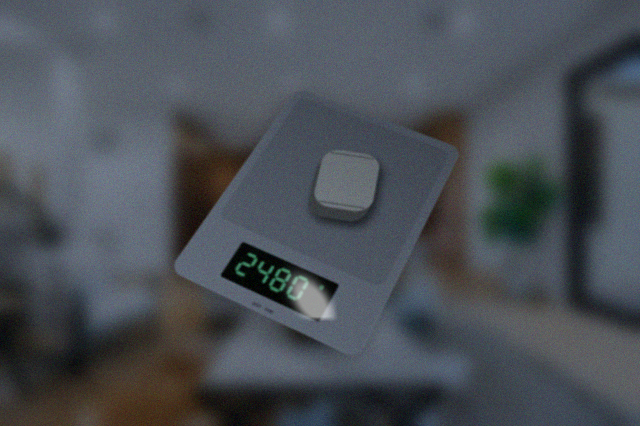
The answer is 2480 g
